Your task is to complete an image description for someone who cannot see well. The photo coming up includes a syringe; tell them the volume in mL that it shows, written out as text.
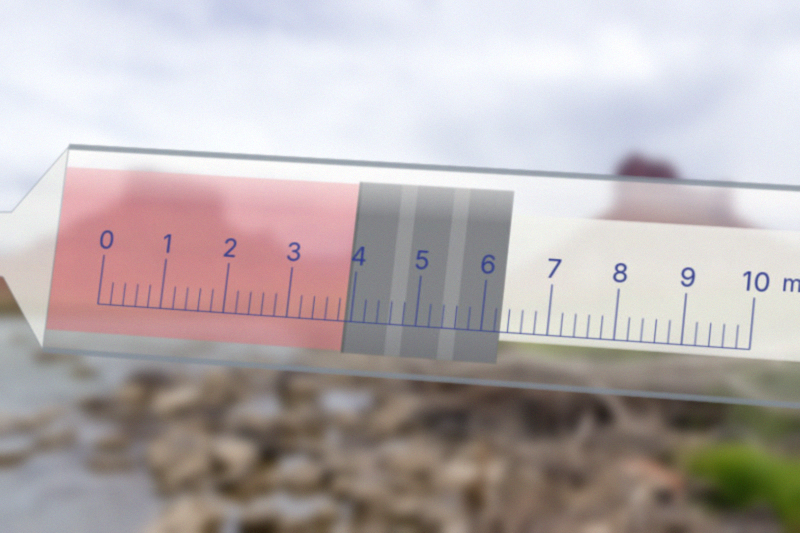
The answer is 3.9 mL
